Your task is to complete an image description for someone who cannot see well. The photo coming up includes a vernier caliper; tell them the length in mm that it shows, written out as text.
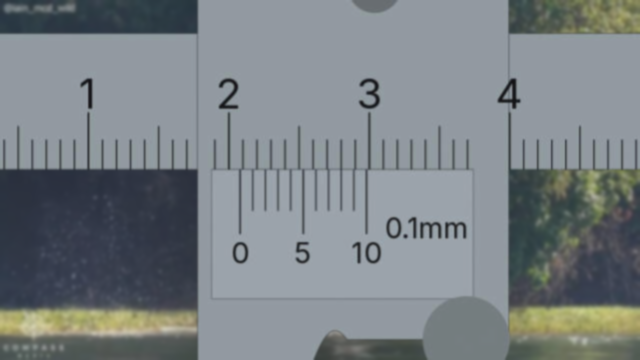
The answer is 20.8 mm
